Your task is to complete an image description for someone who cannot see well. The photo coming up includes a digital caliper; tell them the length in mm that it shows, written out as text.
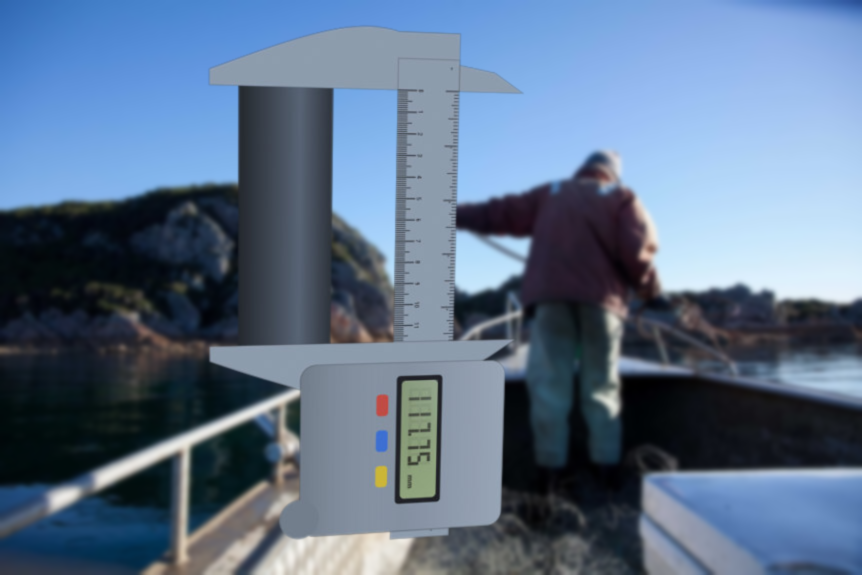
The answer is 117.75 mm
